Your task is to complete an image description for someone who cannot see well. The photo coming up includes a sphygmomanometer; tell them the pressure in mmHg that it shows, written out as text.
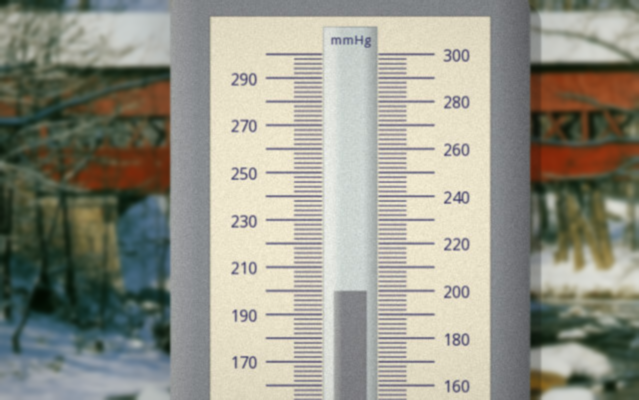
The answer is 200 mmHg
